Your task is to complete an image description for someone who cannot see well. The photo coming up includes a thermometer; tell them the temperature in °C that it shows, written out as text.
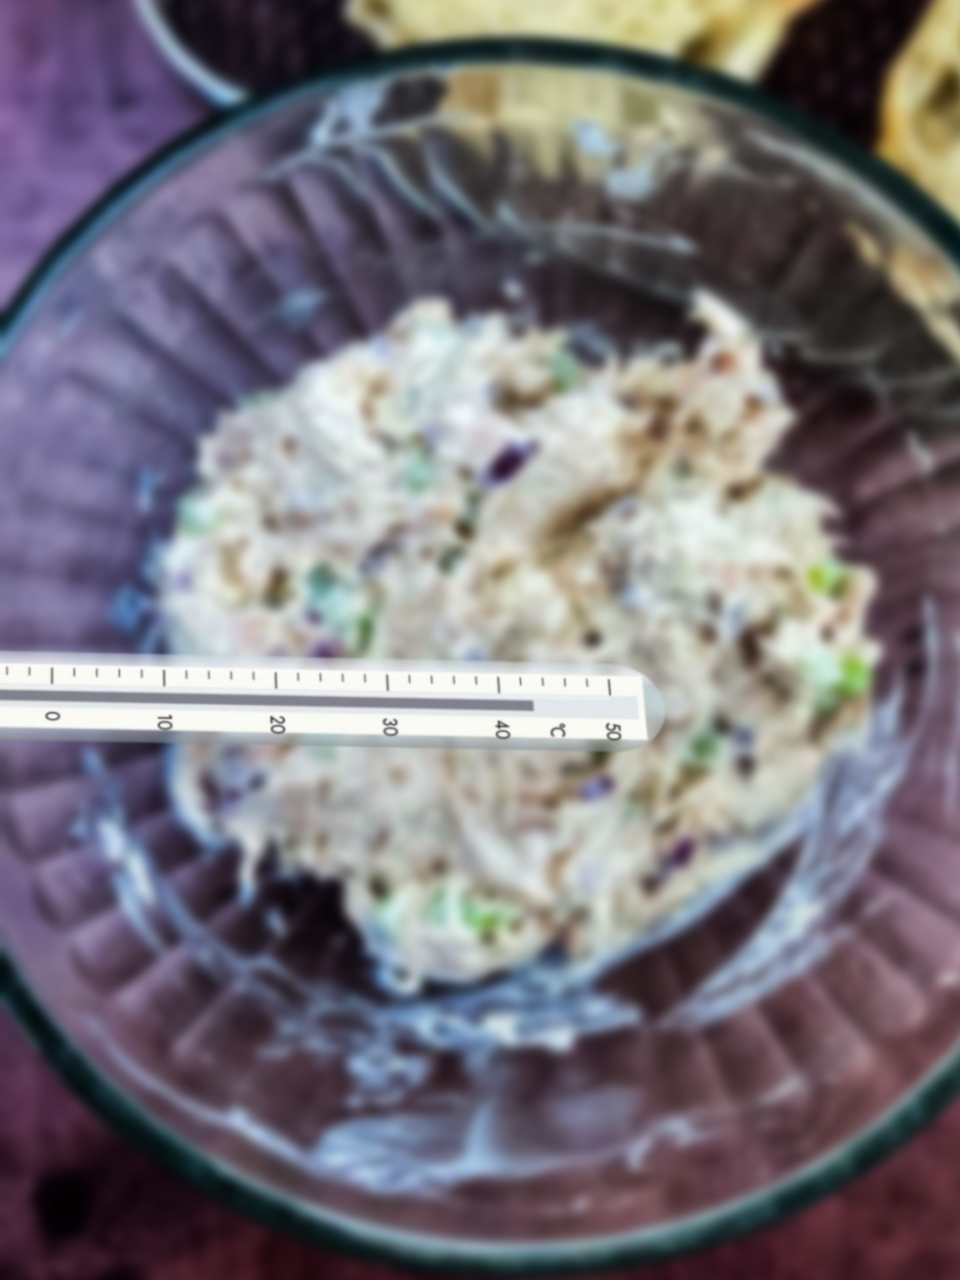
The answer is 43 °C
